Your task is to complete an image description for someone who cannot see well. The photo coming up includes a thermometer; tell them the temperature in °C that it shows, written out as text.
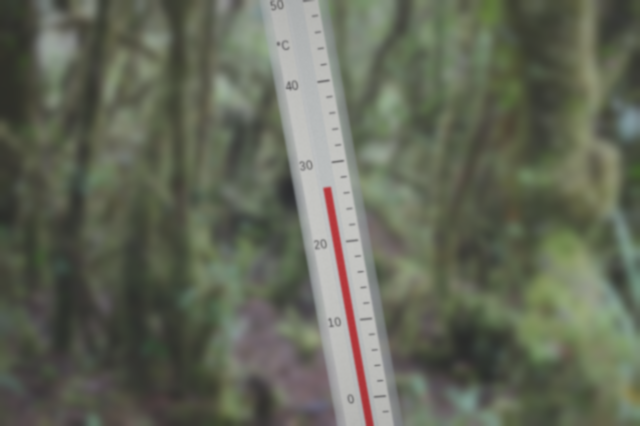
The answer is 27 °C
